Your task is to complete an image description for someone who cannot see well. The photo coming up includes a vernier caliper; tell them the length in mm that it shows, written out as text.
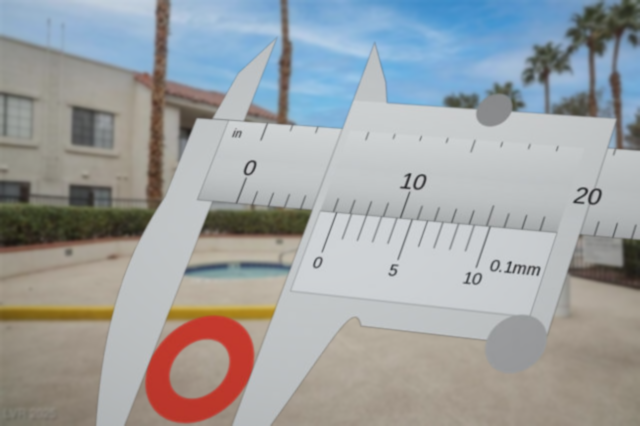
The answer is 6.2 mm
